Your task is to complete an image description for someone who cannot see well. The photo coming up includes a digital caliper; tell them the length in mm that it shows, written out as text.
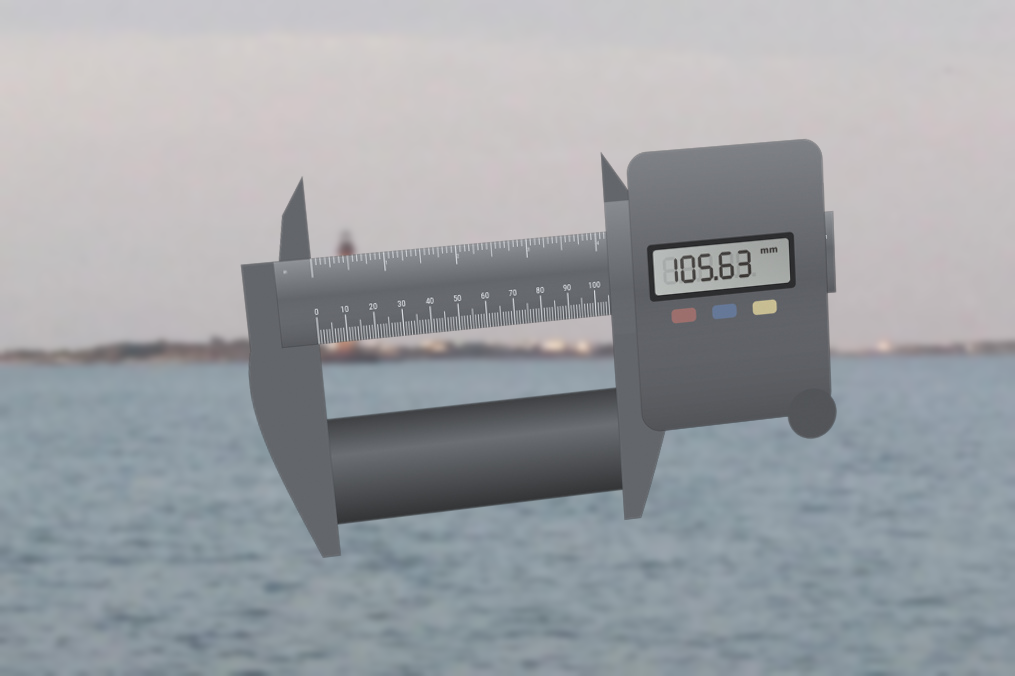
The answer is 105.63 mm
